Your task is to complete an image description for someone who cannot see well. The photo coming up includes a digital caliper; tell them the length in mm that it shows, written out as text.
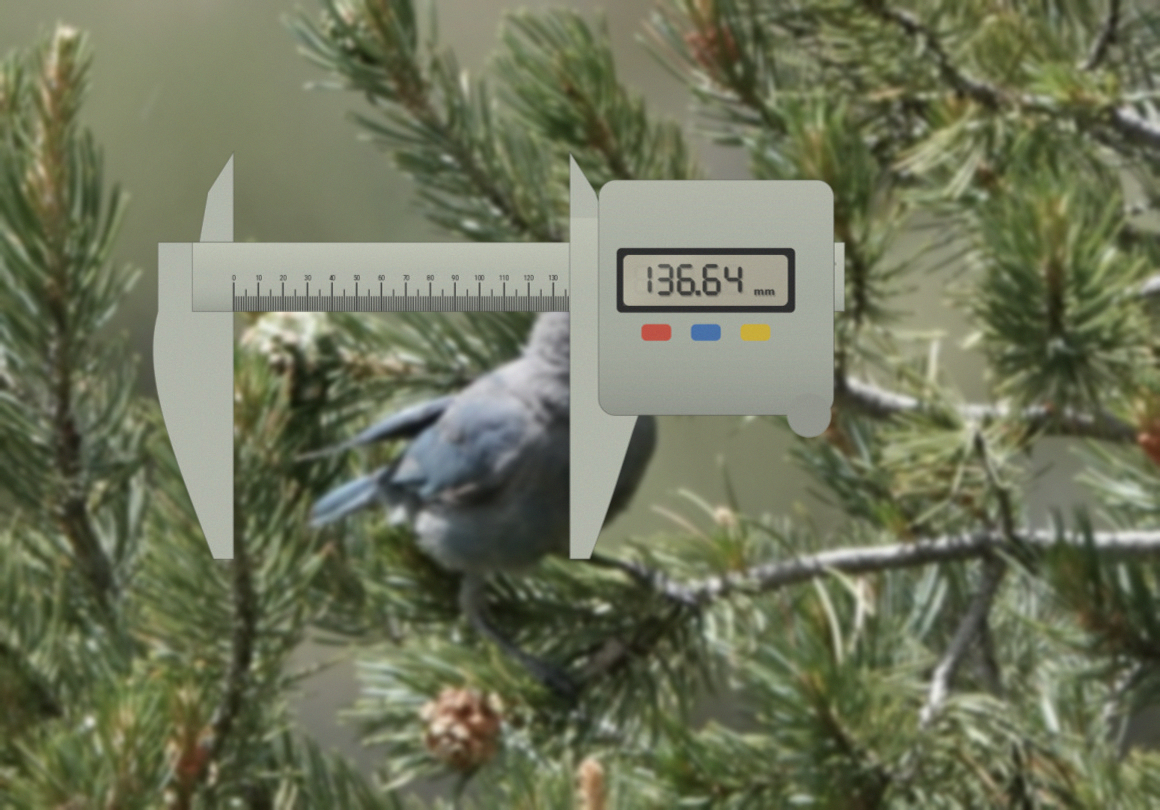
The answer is 136.64 mm
